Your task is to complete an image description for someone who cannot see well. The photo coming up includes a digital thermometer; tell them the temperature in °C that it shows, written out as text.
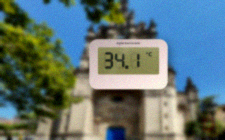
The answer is 34.1 °C
